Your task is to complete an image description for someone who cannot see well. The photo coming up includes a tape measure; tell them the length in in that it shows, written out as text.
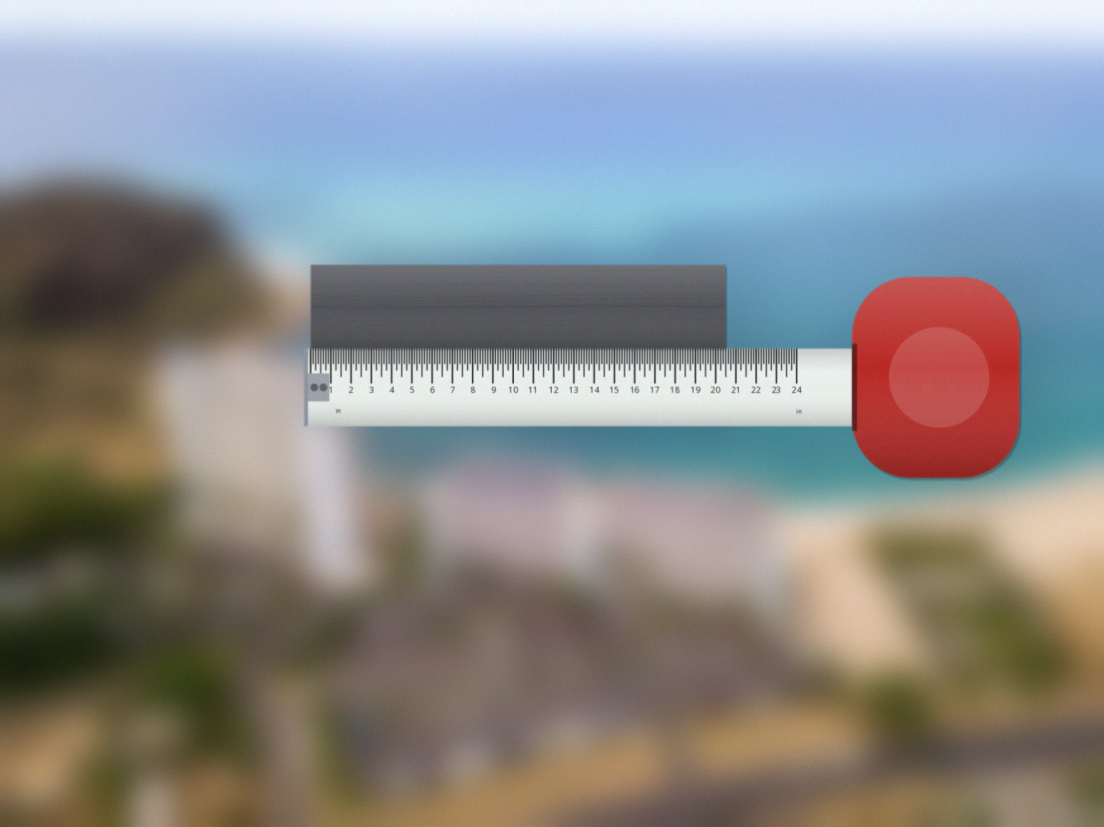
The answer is 20.5 in
